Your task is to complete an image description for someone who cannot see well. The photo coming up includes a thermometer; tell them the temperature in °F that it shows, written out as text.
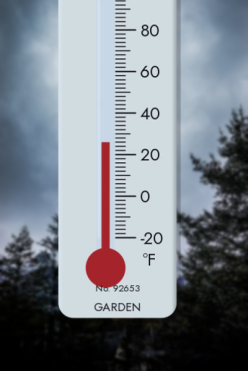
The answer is 26 °F
